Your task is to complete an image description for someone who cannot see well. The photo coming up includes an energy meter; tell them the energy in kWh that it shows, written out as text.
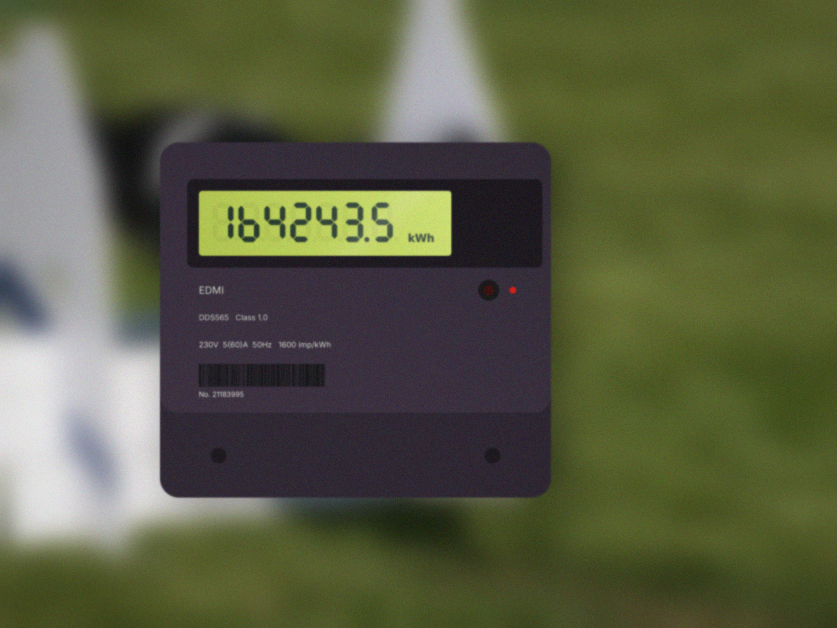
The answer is 164243.5 kWh
